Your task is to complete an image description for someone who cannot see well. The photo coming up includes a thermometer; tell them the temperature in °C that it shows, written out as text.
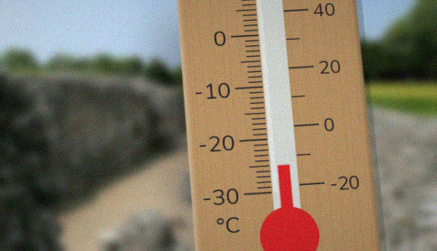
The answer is -25 °C
